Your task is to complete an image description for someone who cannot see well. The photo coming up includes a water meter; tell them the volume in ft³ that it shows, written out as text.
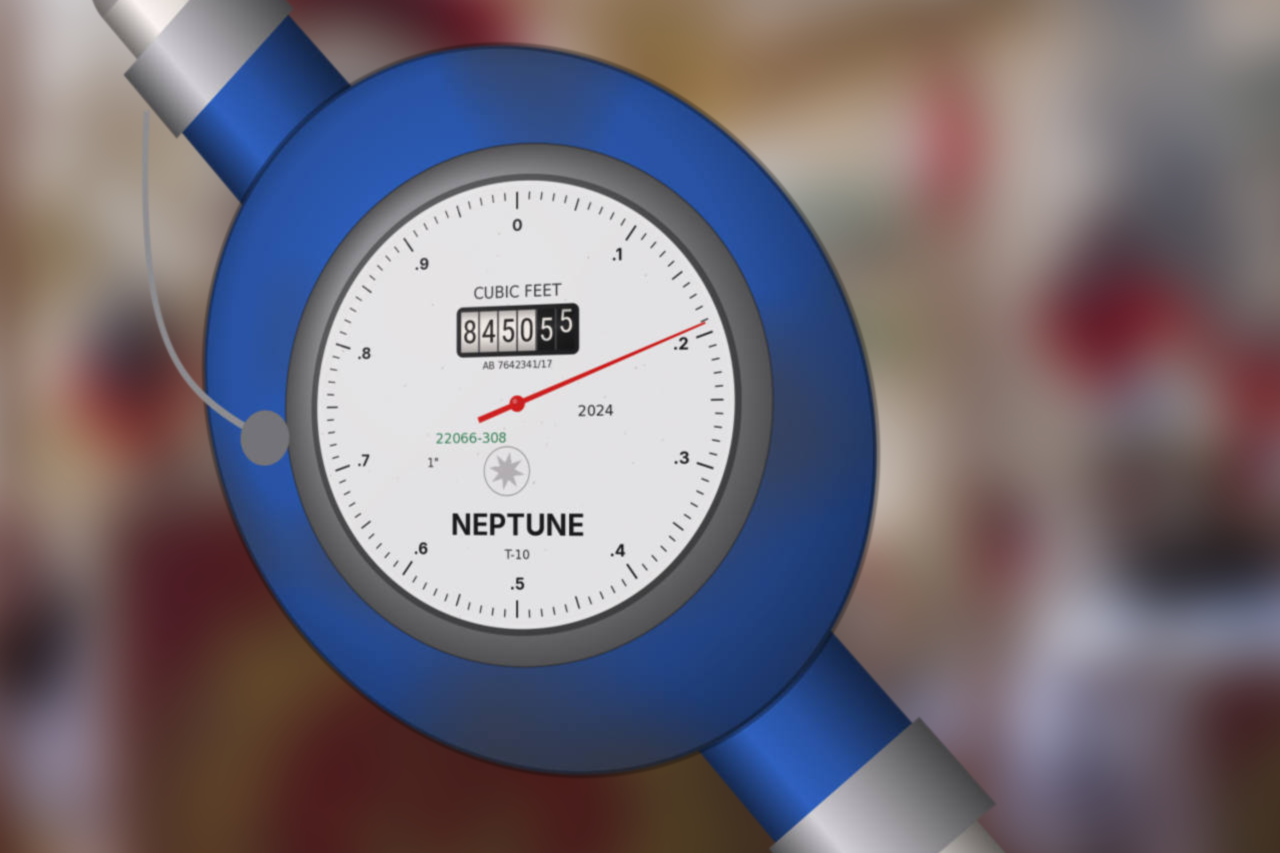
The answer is 845055.19 ft³
